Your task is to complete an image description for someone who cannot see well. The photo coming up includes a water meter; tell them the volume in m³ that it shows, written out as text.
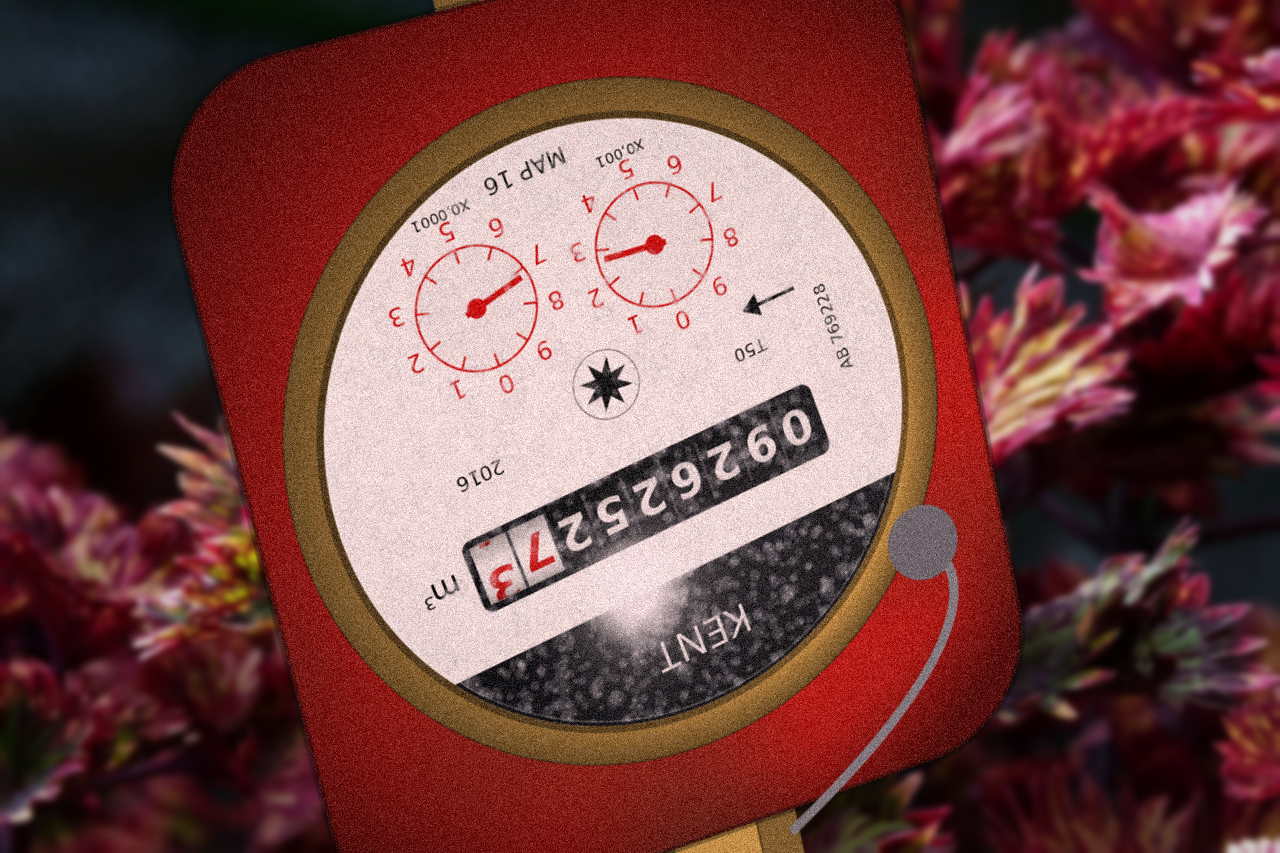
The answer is 926252.7327 m³
